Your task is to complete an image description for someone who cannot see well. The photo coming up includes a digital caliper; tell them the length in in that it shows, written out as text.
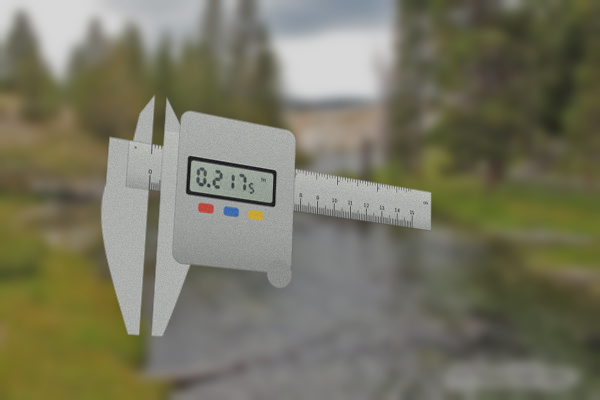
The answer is 0.2175 in
